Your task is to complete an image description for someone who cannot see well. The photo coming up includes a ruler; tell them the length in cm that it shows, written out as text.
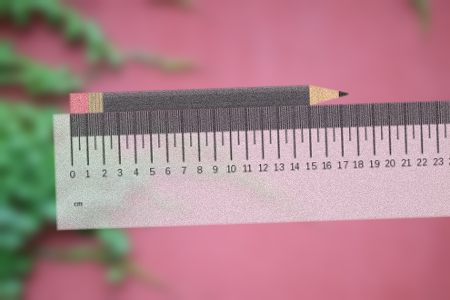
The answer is 17.5 cm
